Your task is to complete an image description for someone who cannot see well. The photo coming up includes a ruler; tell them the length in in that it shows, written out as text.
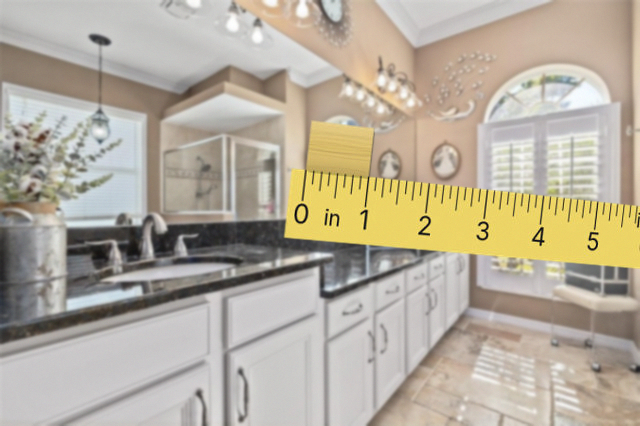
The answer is 1 in
